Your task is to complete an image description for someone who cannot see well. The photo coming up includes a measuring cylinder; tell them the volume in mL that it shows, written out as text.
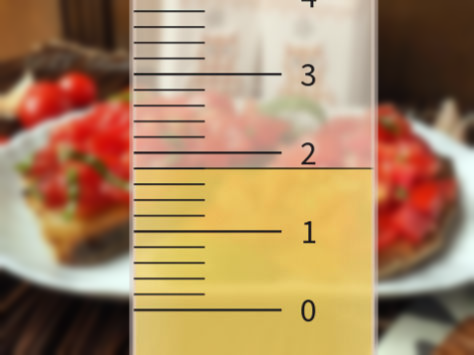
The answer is 1.8 mL
